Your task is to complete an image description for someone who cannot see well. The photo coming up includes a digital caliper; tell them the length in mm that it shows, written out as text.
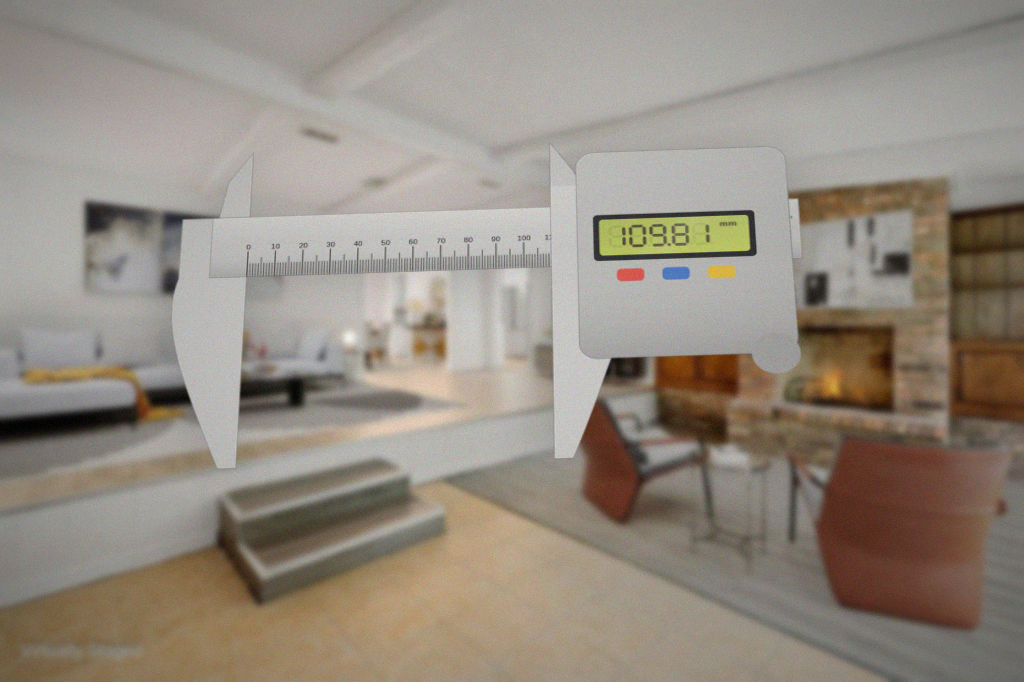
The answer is 109.81 mm
